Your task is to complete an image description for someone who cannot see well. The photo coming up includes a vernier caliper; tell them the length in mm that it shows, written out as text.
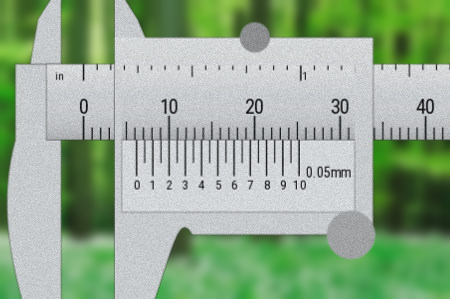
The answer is 6.2 mm
